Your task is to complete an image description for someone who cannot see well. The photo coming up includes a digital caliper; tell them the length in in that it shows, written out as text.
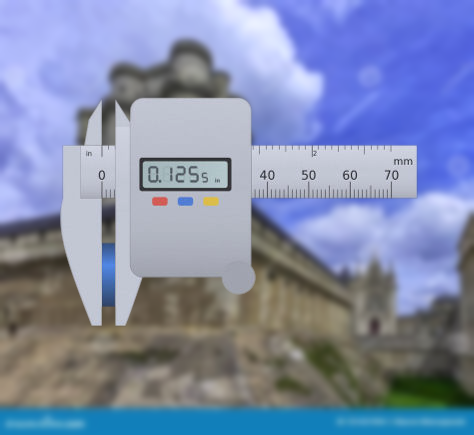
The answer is 0.1255 in
